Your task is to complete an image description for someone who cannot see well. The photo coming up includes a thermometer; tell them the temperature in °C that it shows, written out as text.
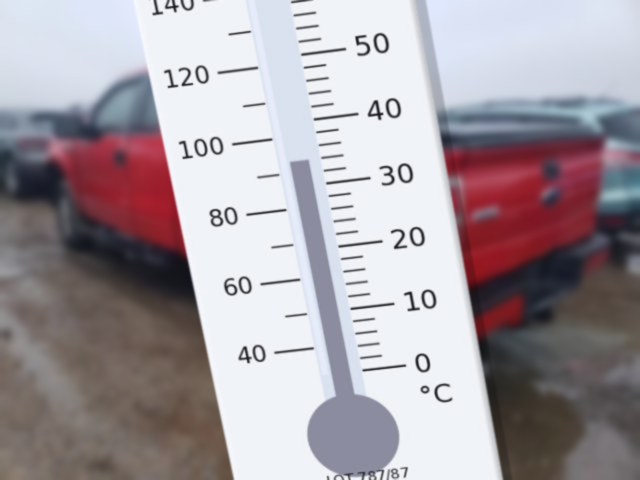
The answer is 34 °C
